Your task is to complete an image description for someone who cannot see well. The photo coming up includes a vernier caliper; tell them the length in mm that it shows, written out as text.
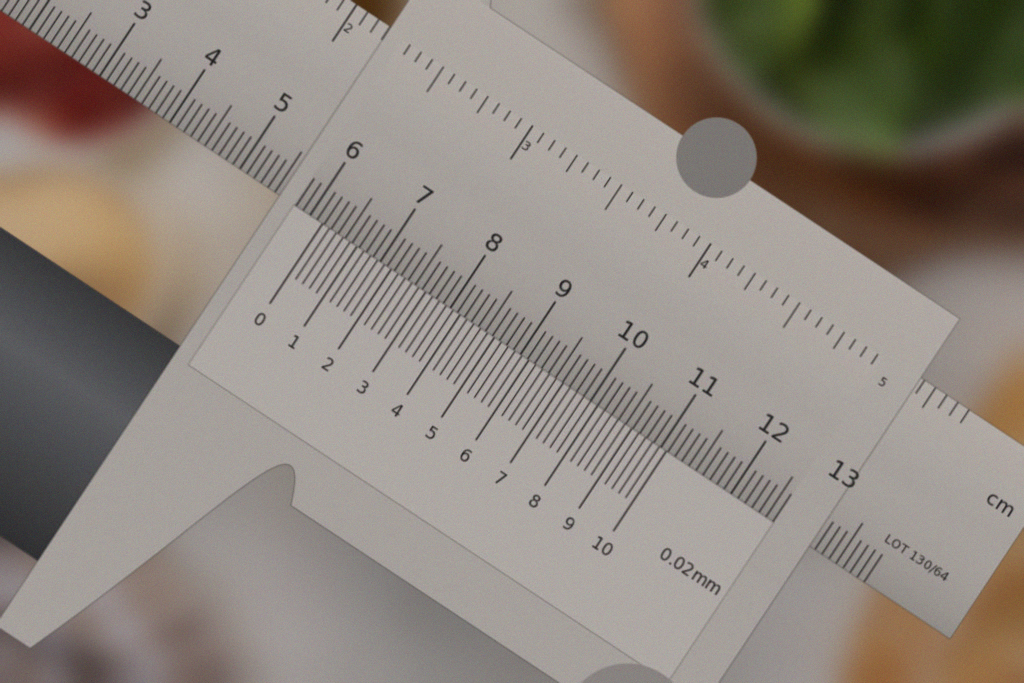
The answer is 61.8 mm
